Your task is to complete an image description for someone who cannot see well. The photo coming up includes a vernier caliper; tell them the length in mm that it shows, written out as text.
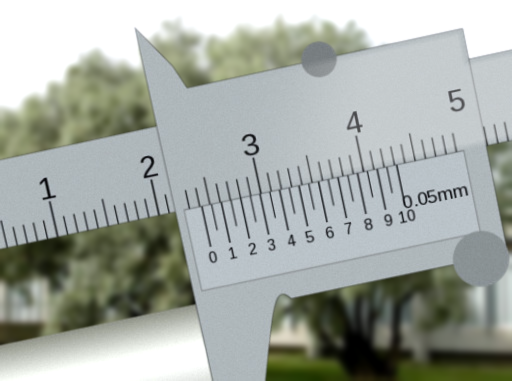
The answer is 24.2 mm
